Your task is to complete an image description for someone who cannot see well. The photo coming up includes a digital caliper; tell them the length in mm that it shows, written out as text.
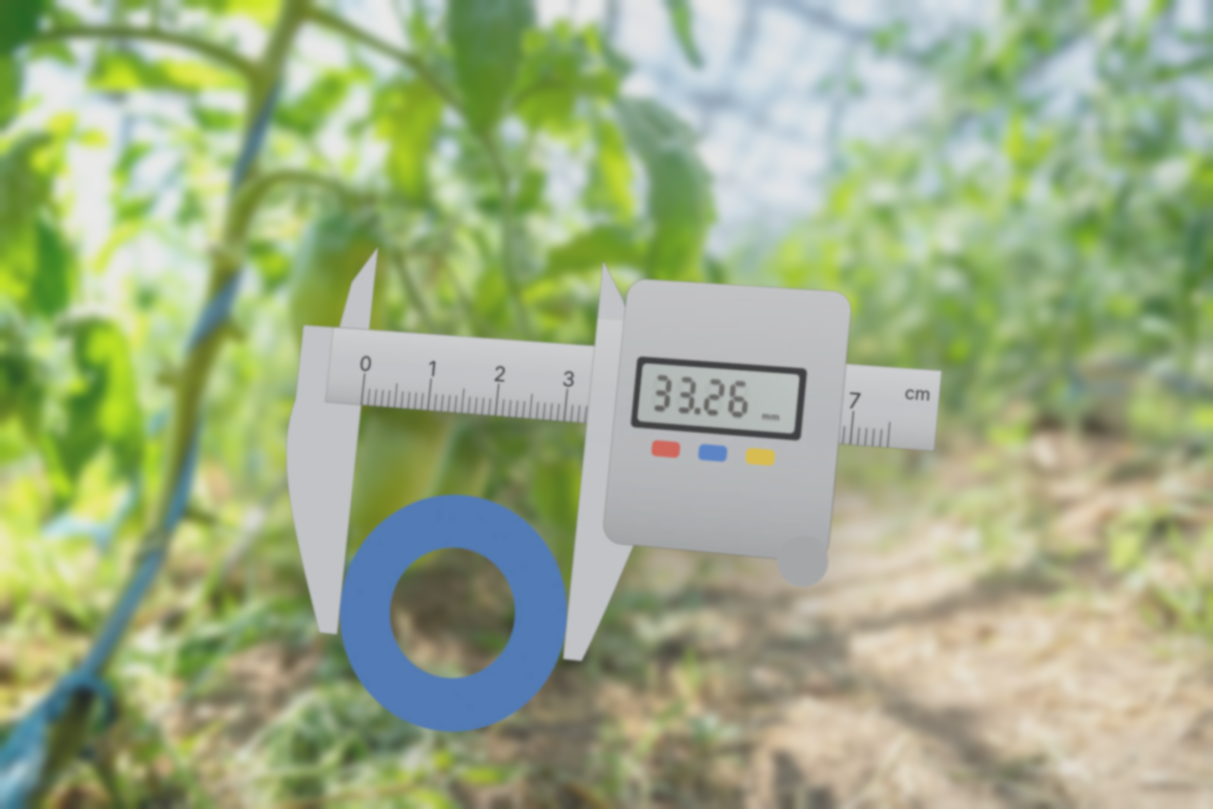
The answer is 33.26 mm
